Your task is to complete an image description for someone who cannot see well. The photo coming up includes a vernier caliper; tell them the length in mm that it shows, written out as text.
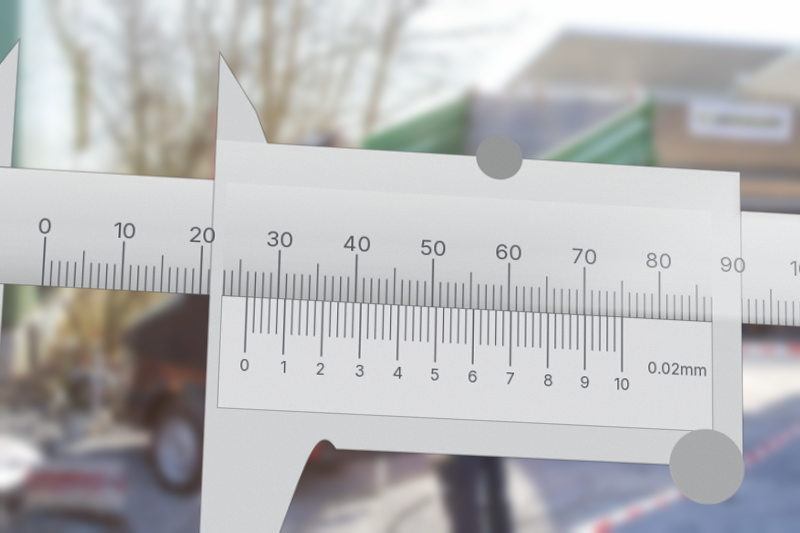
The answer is 26.0 mm
